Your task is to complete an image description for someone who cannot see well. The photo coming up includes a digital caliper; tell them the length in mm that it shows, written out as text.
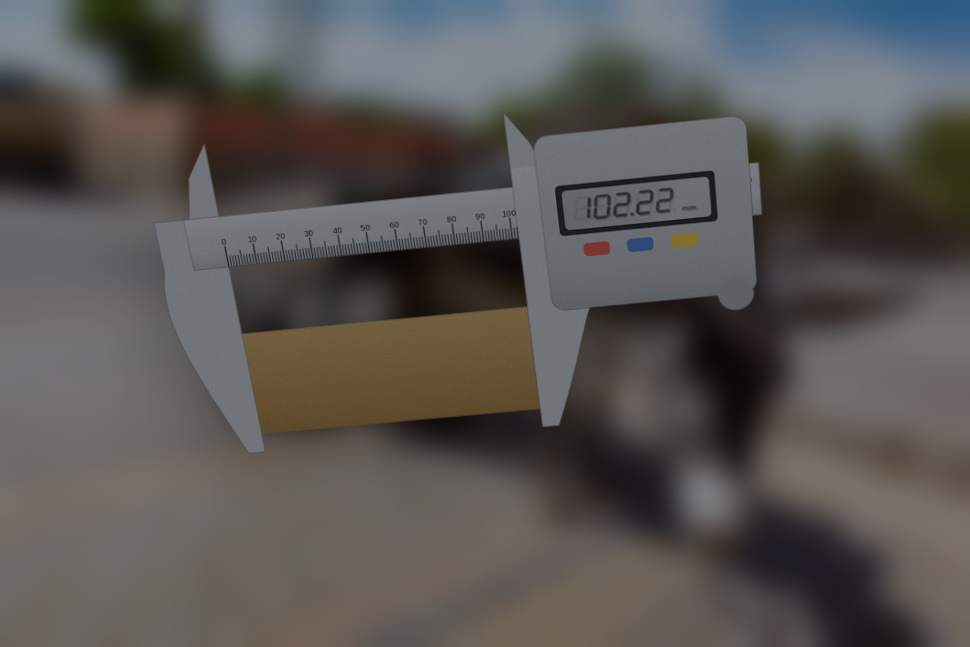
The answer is 102.22 mm
